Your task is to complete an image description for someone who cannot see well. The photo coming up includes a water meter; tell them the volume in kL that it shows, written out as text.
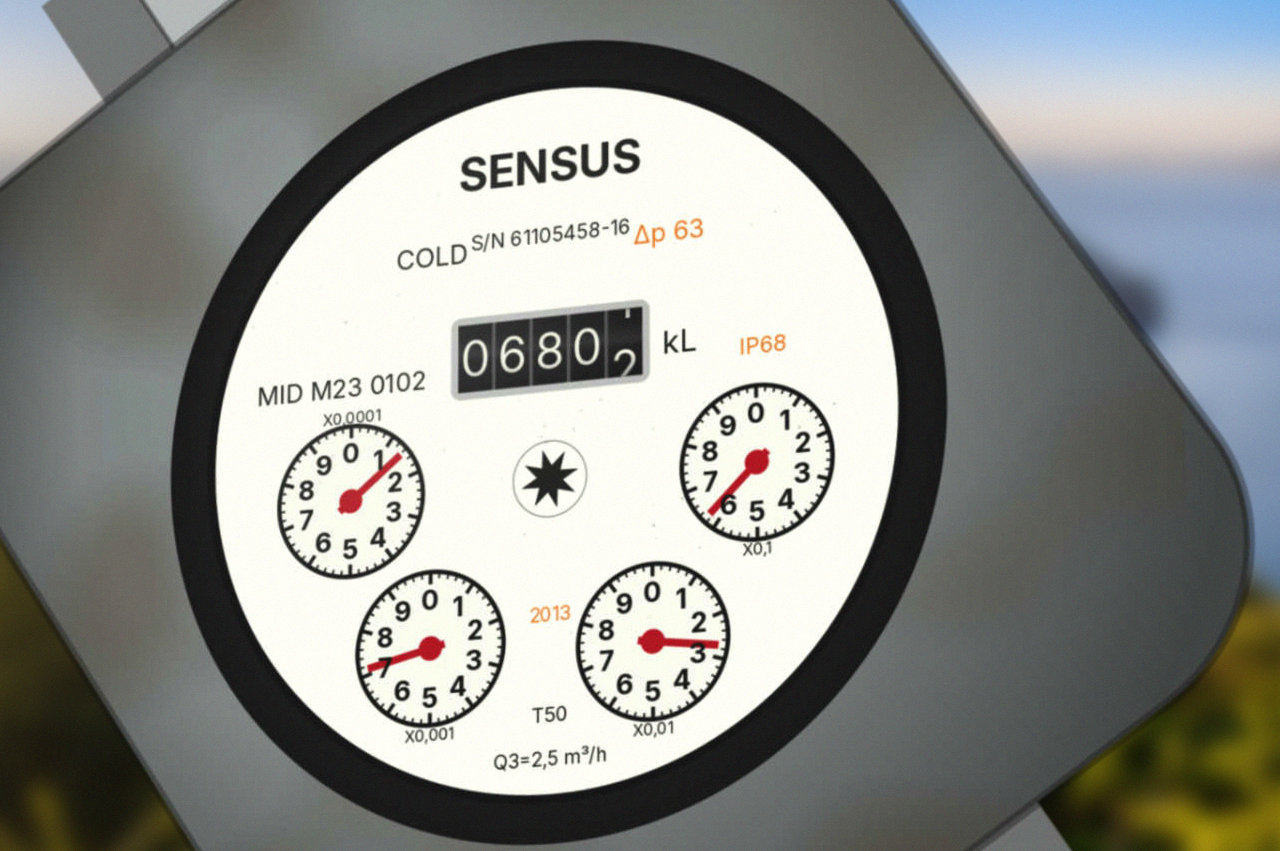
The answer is 6801.6271 kL
